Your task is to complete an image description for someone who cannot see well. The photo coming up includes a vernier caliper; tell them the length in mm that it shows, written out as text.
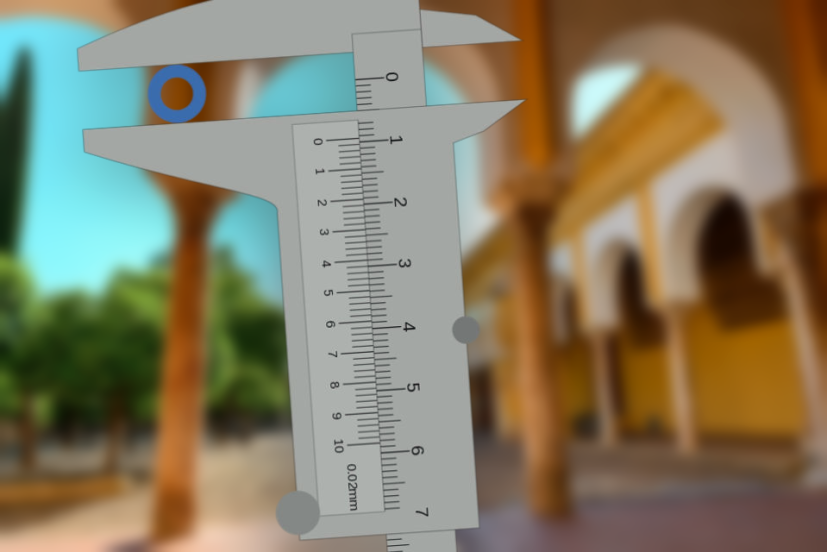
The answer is 9.4 mm
